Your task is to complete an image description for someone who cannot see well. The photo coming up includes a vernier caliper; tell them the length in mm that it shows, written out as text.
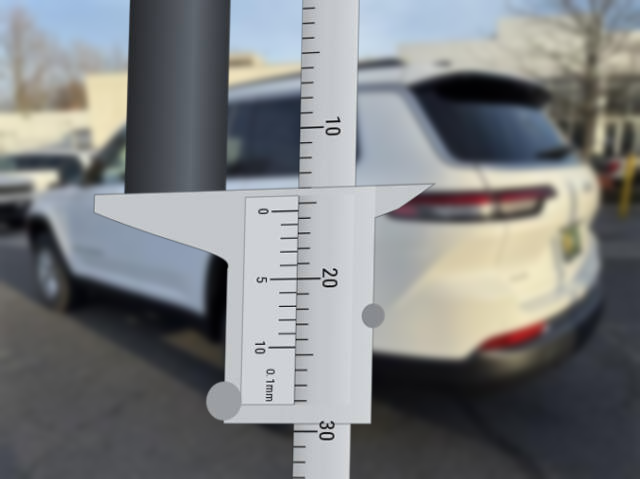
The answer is 15.5 mm
